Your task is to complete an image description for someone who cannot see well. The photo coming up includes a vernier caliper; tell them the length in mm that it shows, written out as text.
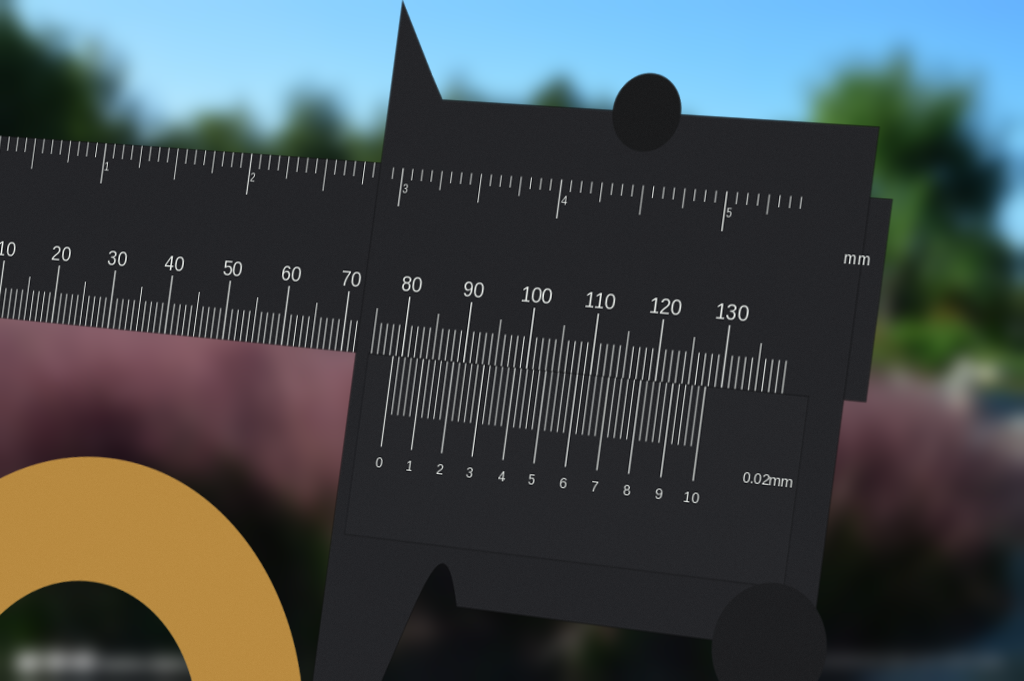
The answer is 78.6 mm
